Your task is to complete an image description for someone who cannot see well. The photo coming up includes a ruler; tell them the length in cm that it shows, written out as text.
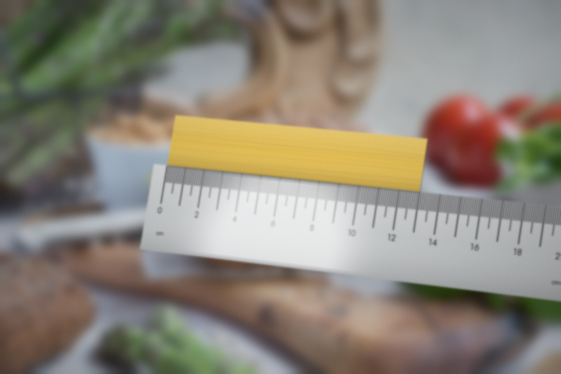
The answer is 13 cm
